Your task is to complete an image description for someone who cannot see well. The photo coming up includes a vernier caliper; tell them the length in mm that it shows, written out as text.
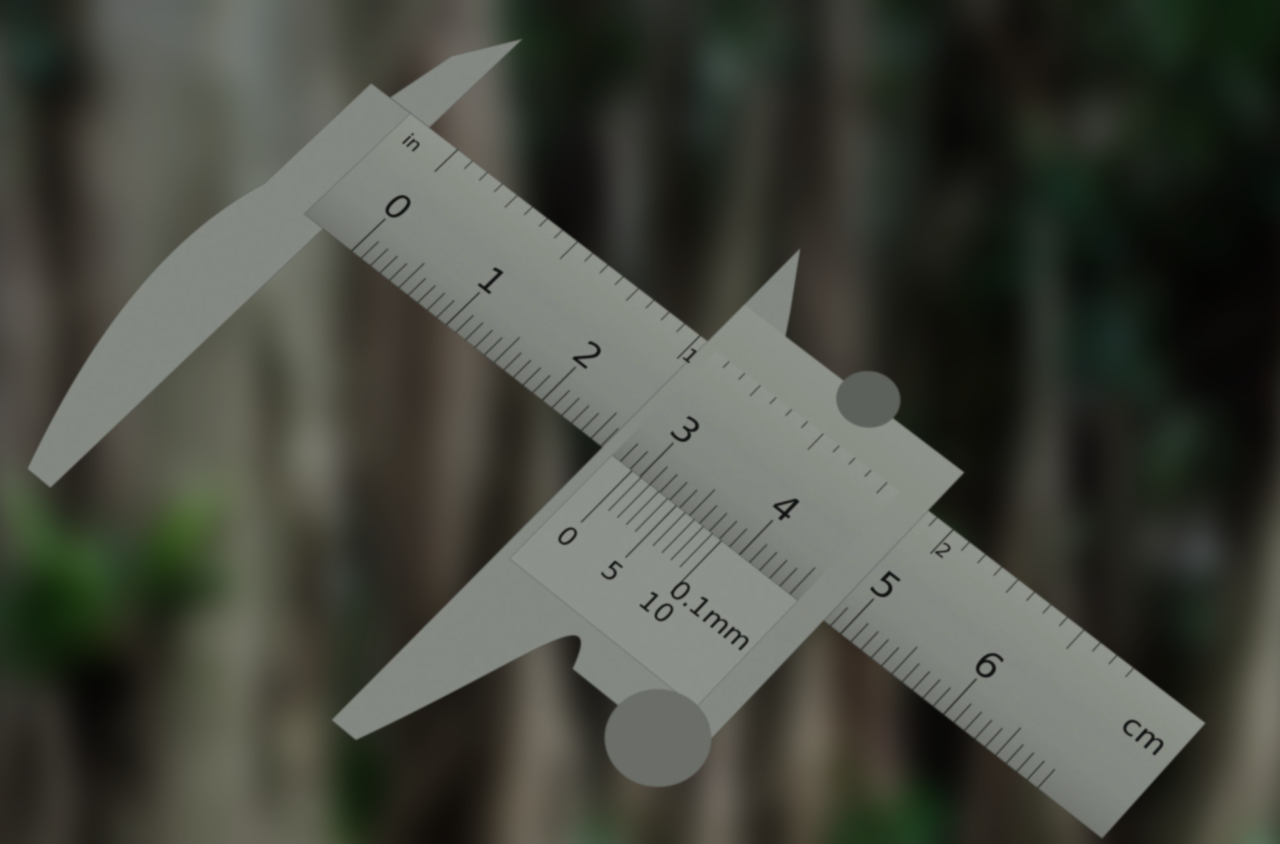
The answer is 29.2 mm
